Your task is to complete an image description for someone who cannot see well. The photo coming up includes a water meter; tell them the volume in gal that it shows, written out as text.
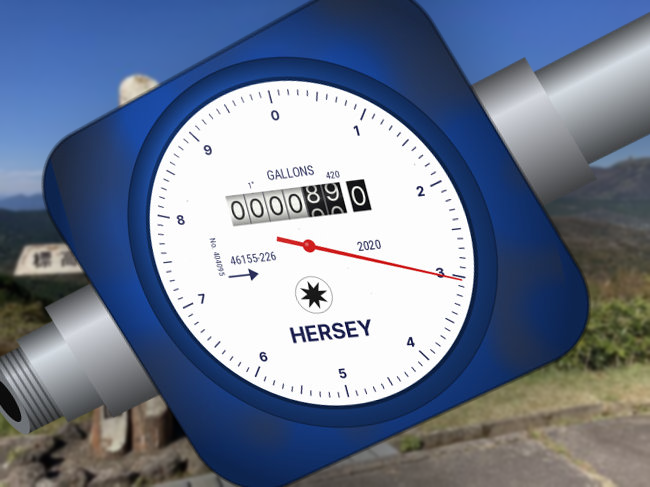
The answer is 893.0 gal
